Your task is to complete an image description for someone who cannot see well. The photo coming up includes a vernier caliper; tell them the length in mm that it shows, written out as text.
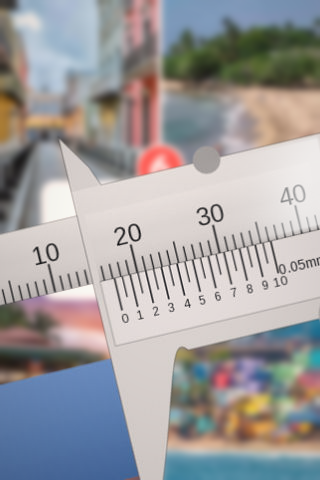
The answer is 17.2 mm
